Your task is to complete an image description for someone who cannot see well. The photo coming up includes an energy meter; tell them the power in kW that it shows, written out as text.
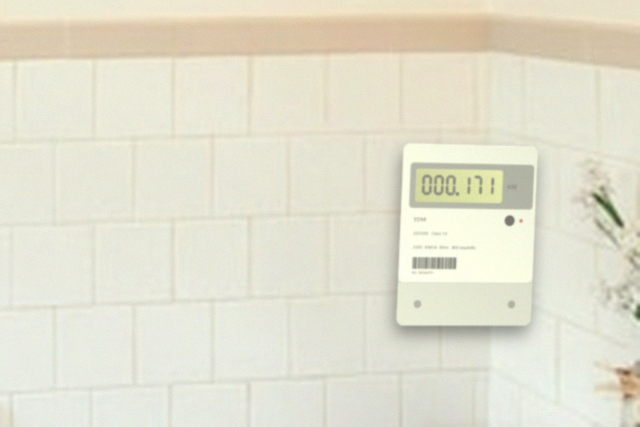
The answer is 0.171 kW
